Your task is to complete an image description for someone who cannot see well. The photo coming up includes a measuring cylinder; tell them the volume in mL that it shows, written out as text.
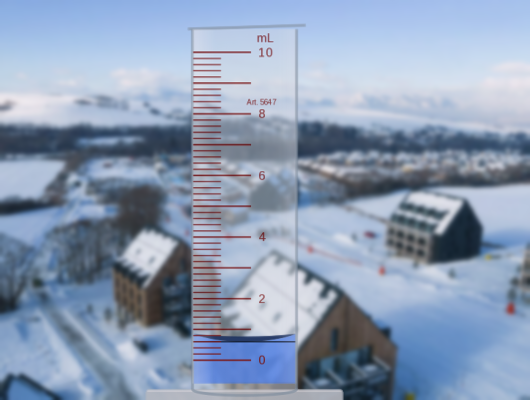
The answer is 0.6 mL
